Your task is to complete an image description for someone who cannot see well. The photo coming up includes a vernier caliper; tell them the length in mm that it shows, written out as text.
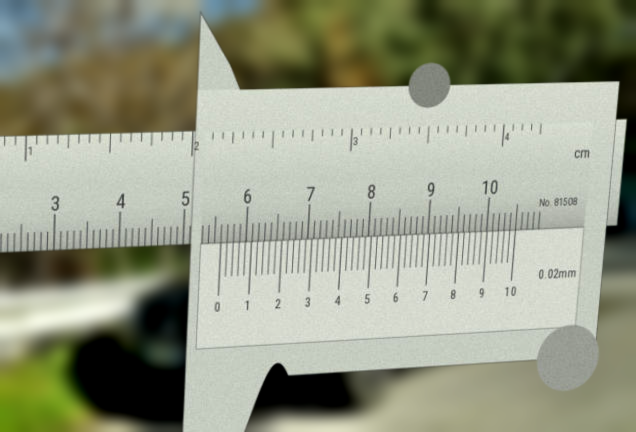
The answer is 56.0 mm
